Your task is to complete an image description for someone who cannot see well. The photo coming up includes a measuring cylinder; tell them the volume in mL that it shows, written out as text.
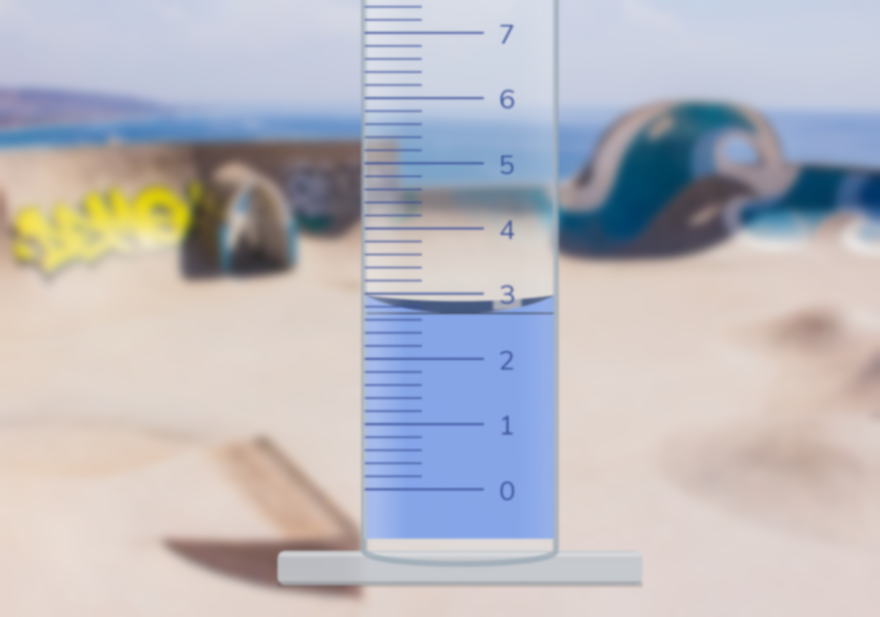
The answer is 2.7 mL
